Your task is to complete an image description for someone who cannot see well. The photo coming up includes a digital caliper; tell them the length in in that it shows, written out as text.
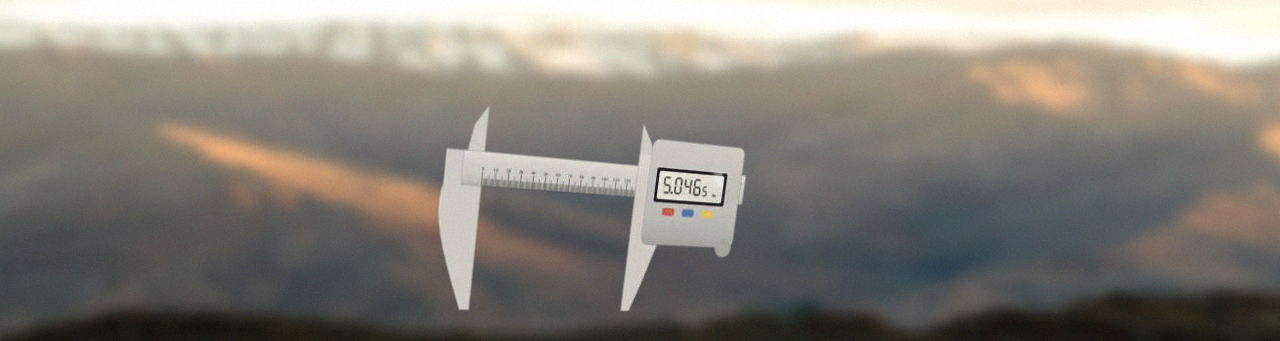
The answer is 5.0465 in
